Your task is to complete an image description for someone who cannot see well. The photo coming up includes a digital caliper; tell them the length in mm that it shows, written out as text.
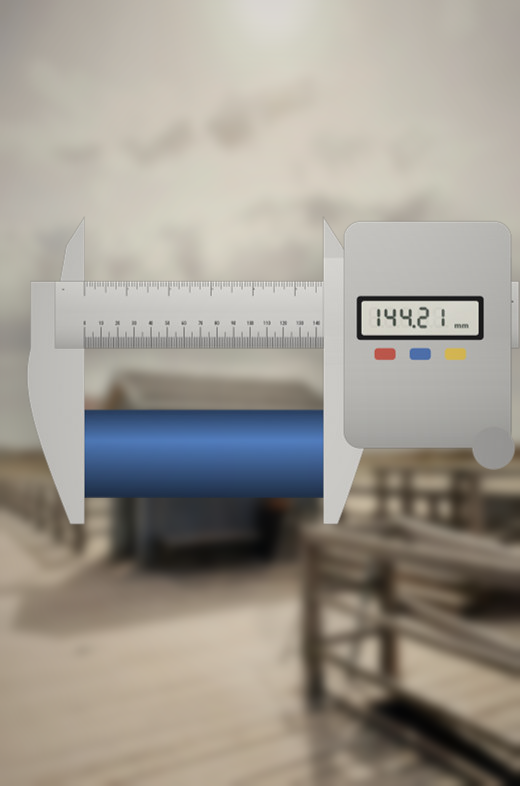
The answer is 144.21 mm
